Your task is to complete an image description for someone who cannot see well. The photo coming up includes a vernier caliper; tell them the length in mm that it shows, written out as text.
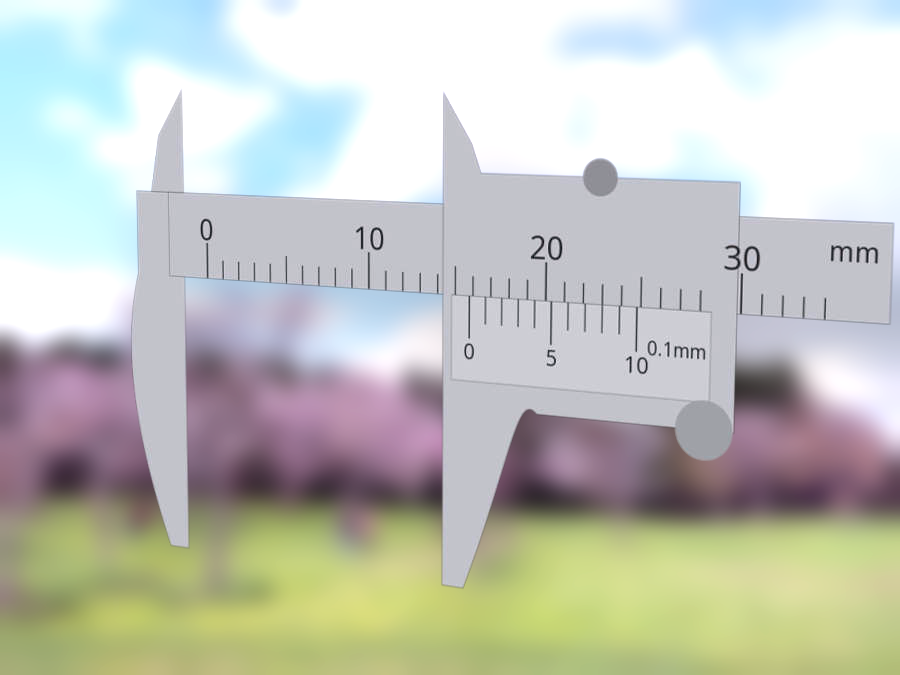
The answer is 15.8 mm
